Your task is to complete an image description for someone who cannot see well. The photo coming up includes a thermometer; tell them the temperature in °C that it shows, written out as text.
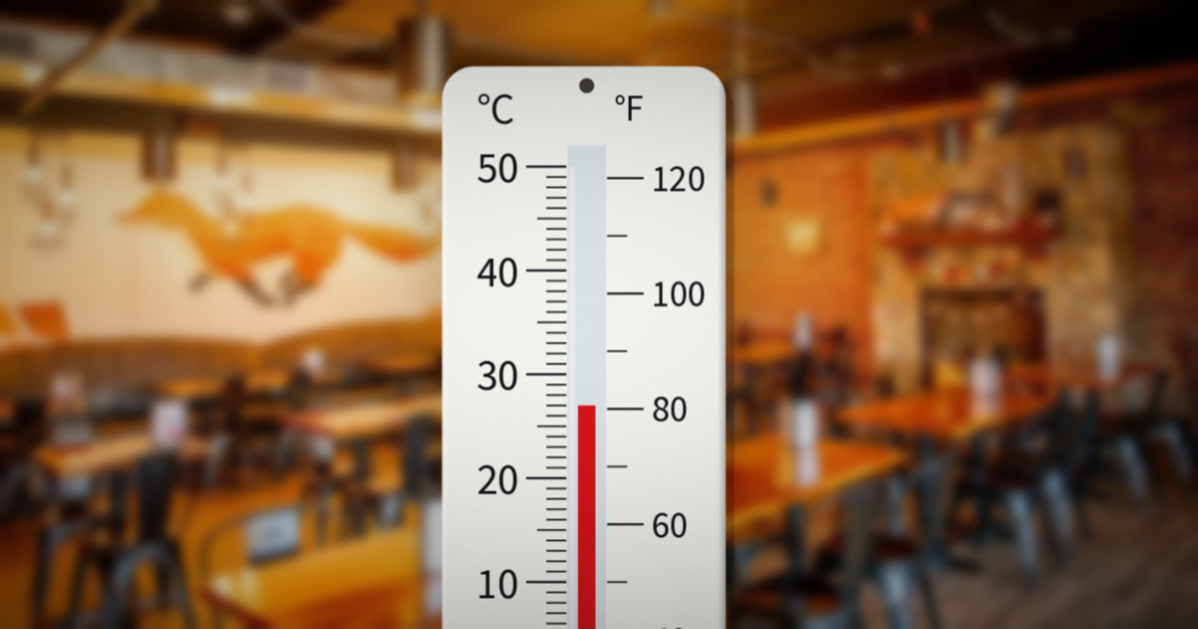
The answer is 27 °C
